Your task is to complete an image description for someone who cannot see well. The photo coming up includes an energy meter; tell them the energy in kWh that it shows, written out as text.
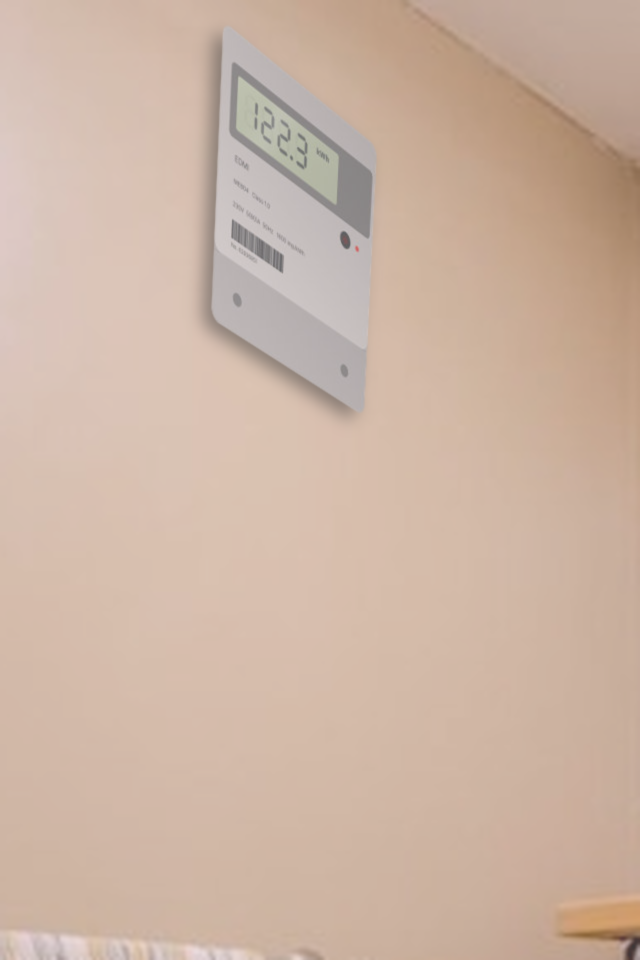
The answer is 122.3 kWh
